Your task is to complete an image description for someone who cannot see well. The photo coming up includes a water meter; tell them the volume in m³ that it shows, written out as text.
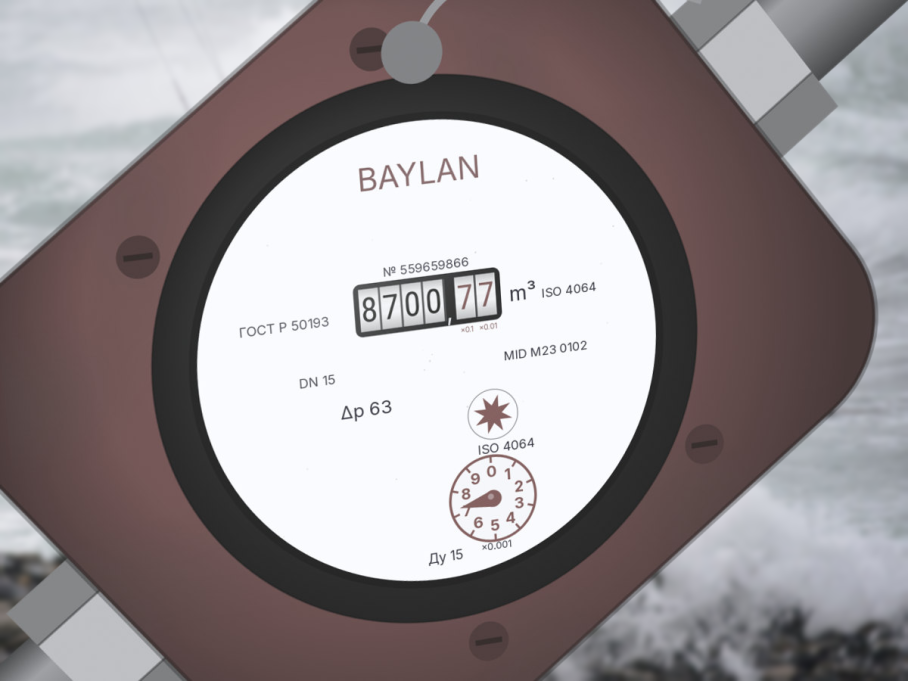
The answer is 8700.777 m³
